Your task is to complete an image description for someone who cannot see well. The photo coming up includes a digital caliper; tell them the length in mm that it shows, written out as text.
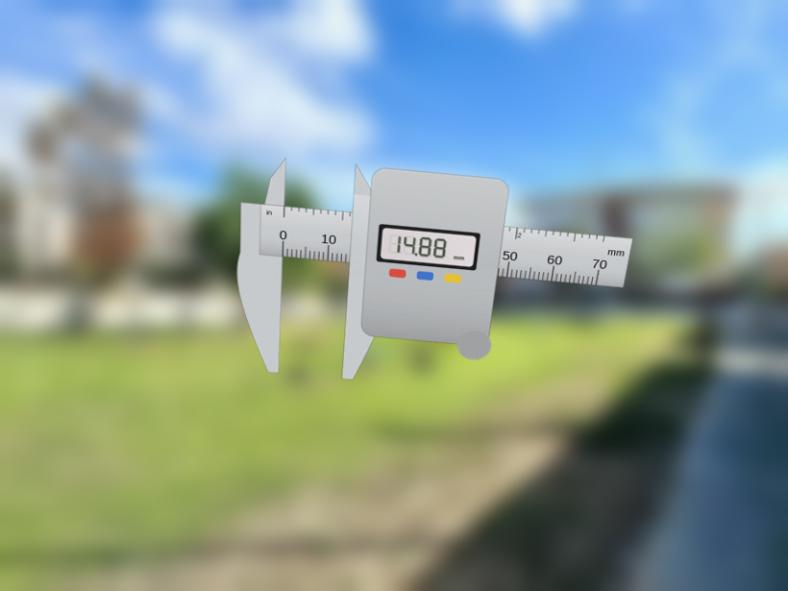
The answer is 14.88 mm
